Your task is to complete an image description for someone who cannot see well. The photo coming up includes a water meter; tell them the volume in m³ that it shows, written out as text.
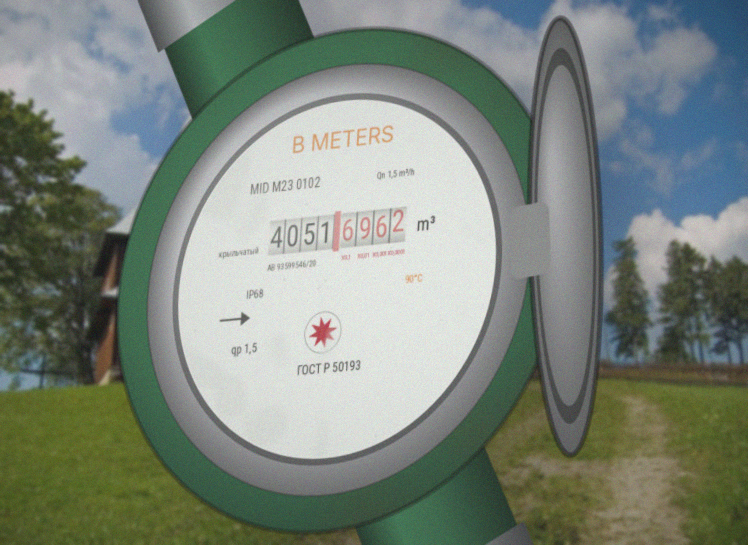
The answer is 4051.6962 m³
